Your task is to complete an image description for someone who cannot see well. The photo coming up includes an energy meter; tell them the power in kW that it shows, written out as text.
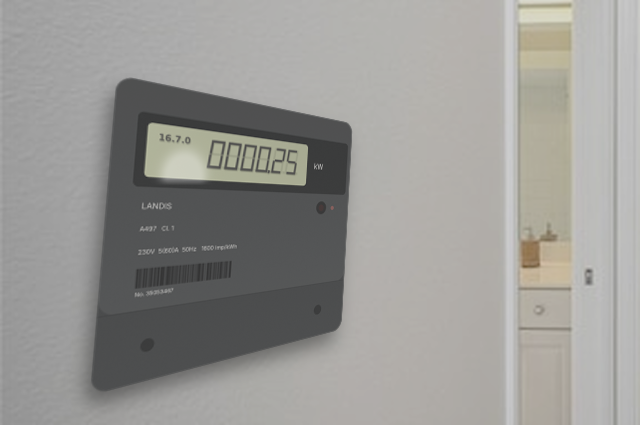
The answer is 0.25 kW
